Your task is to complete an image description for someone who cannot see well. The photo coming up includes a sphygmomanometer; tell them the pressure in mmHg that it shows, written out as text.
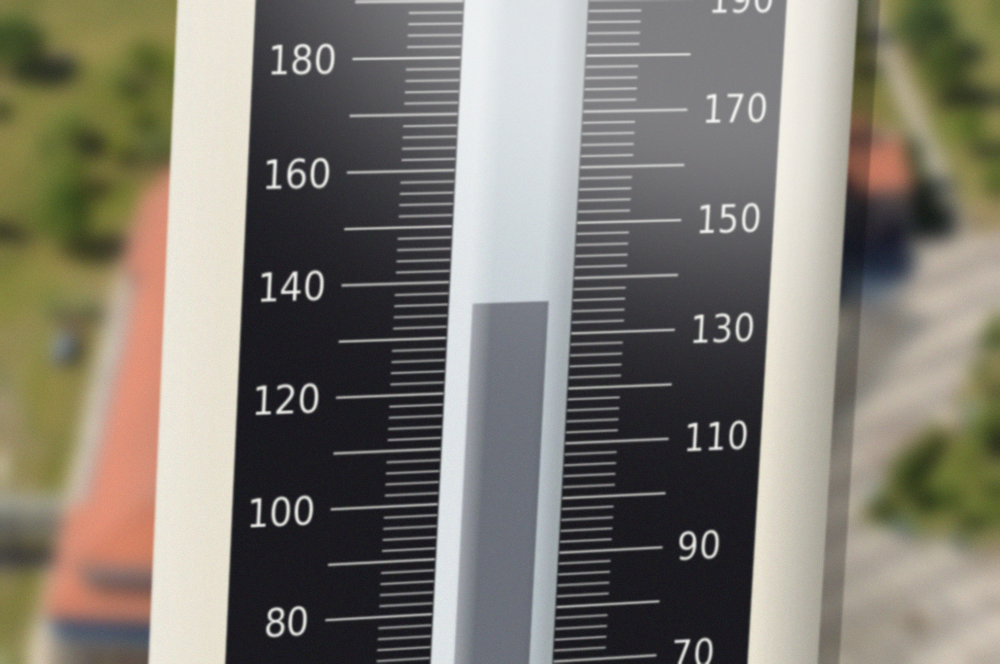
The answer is 136 mmHg
